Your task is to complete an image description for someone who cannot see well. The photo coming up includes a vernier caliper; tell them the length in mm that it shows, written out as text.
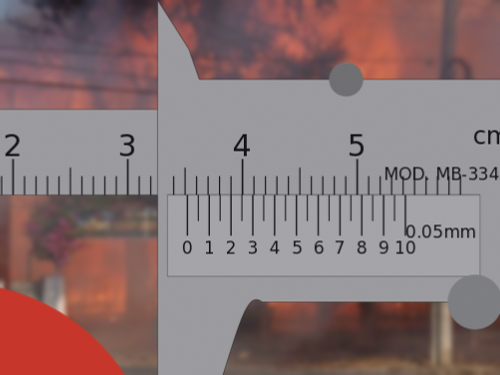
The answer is 35.2 mm
